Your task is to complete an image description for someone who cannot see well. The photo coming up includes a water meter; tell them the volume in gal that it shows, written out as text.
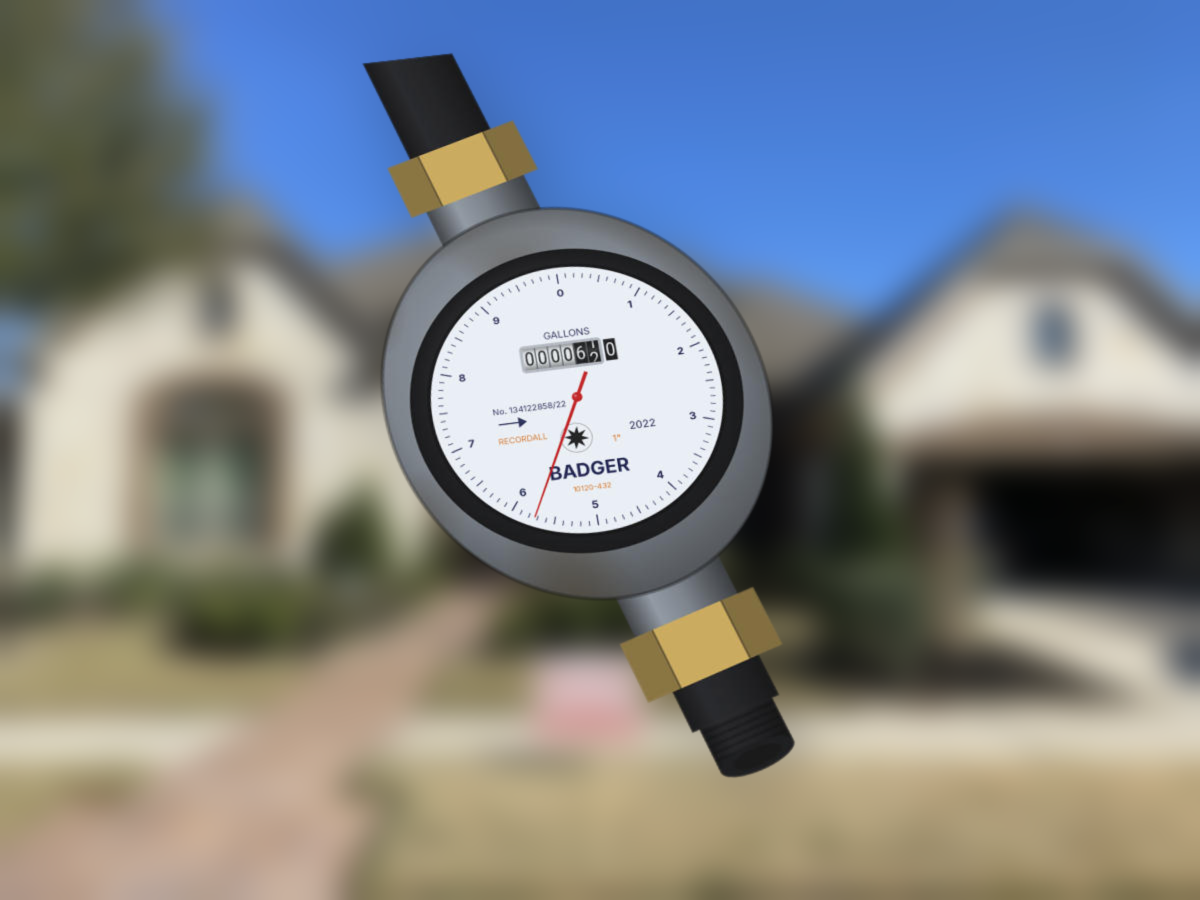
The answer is 615.7 gal
